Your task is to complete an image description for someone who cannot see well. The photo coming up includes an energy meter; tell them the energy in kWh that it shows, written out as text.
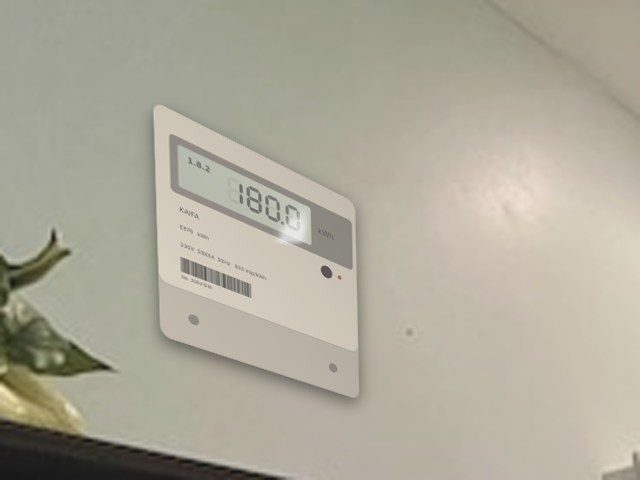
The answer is 180.0 kWh
